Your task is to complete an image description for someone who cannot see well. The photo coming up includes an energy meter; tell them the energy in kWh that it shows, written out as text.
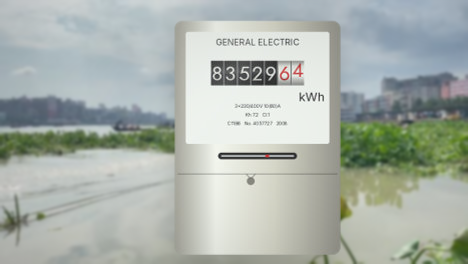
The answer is 83529.64 kWh
